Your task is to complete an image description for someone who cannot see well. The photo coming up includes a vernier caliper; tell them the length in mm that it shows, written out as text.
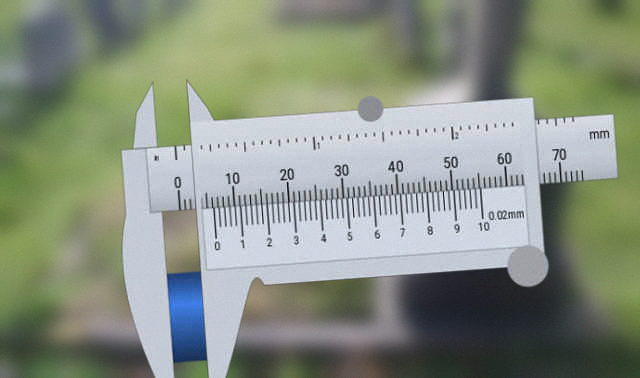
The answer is 6.2 mm
